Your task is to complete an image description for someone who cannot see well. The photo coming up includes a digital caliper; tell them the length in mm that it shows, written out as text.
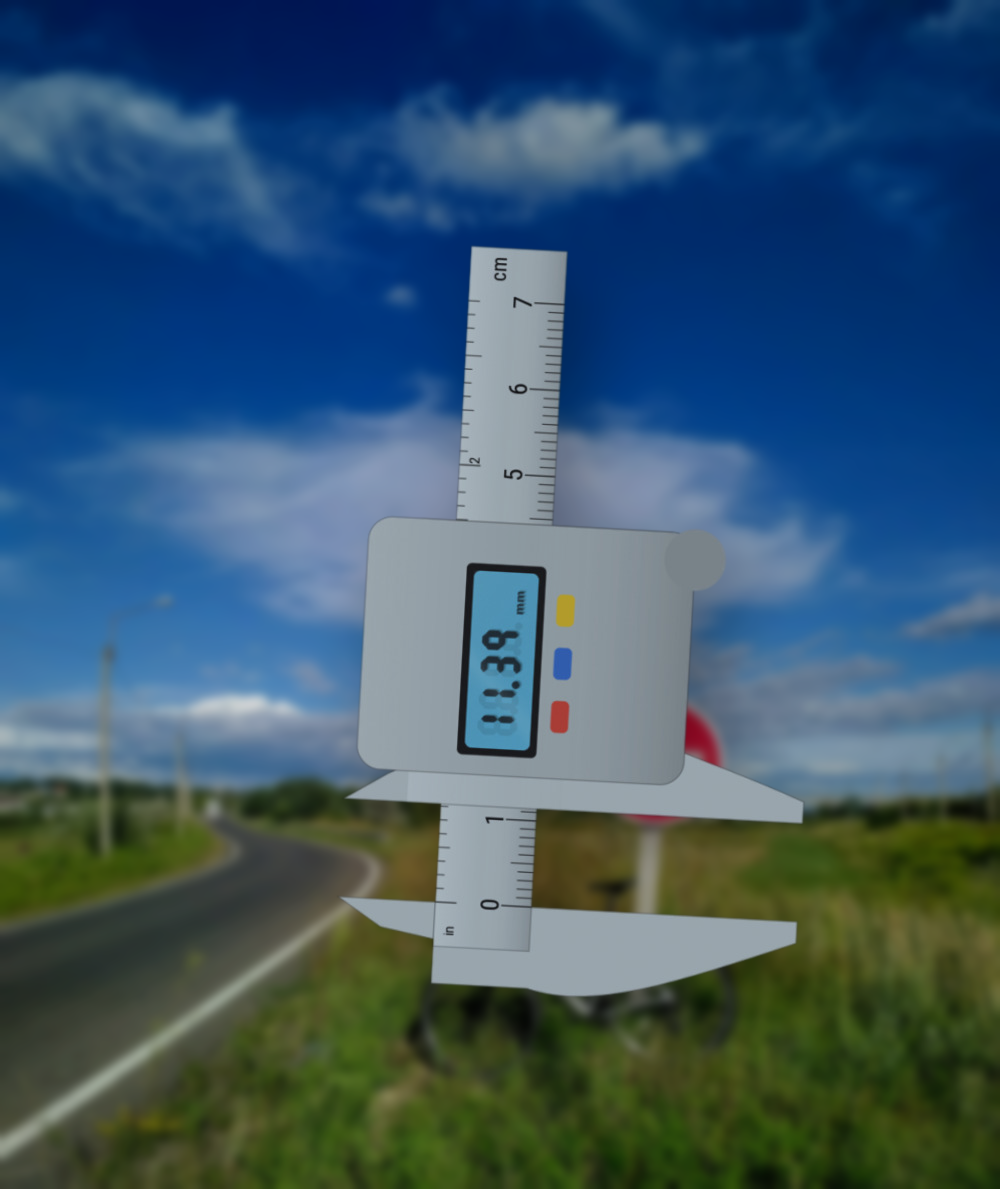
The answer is 11.39 mm
